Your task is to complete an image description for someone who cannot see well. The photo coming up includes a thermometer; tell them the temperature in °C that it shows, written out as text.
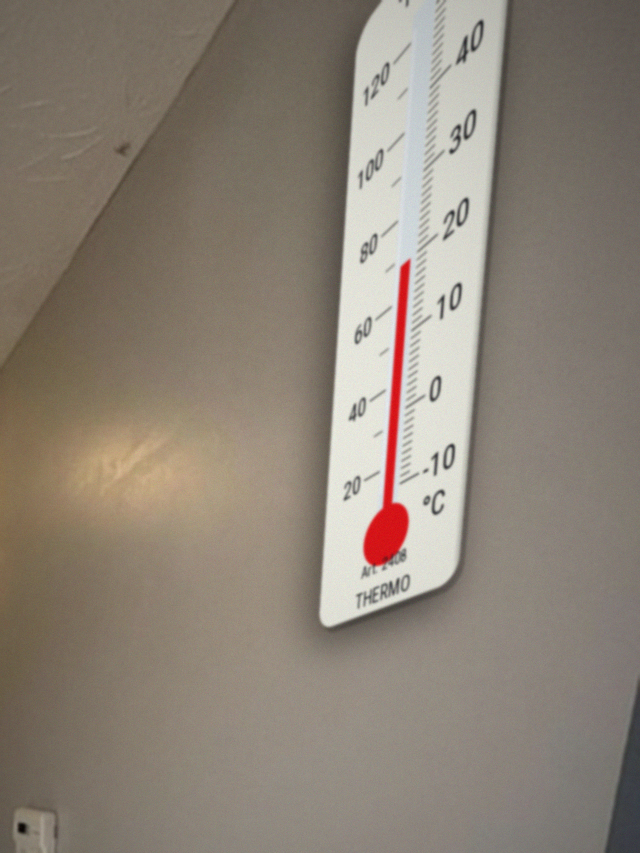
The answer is 20 °C
